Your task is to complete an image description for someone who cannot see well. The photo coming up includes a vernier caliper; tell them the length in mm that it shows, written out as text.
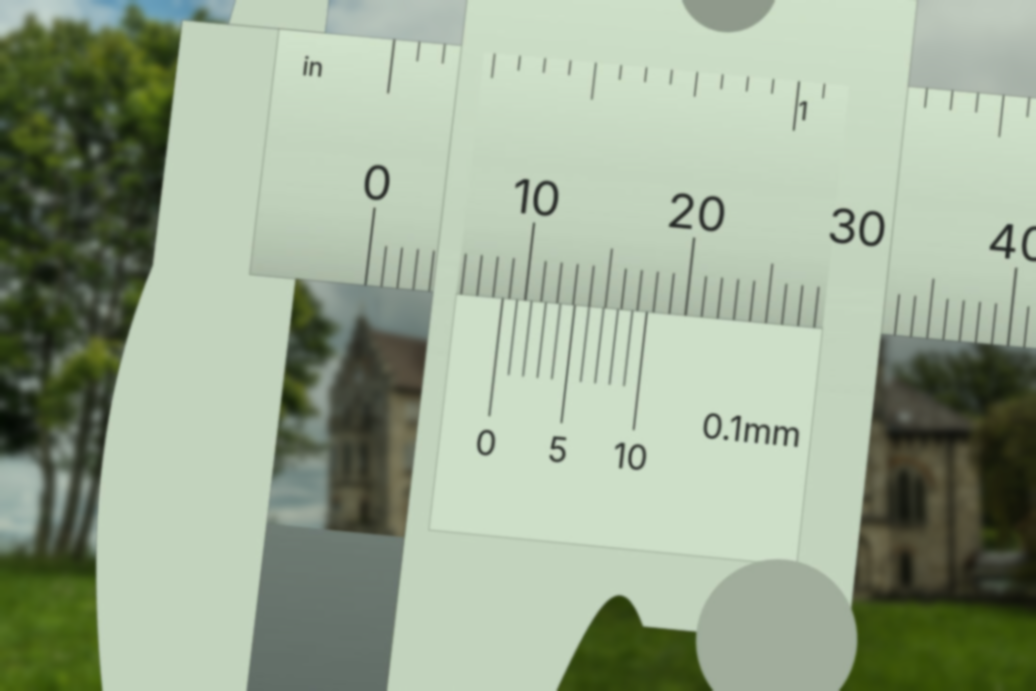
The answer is 8.6 mm
